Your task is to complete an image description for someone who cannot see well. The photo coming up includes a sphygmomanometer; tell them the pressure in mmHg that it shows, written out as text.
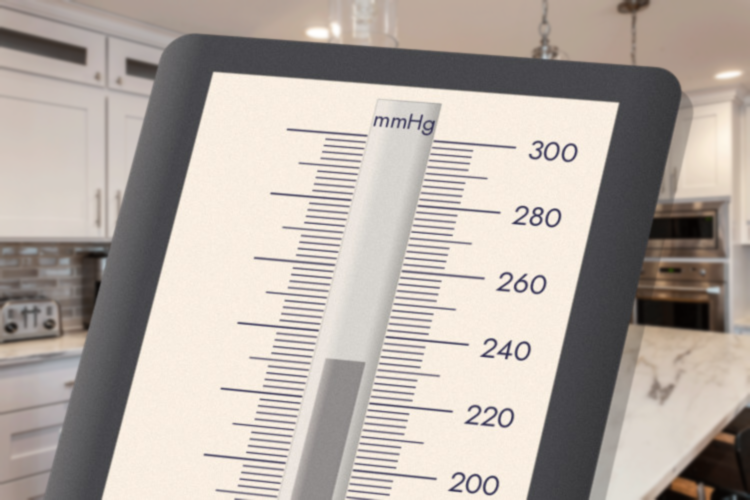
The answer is 232 mmHg
